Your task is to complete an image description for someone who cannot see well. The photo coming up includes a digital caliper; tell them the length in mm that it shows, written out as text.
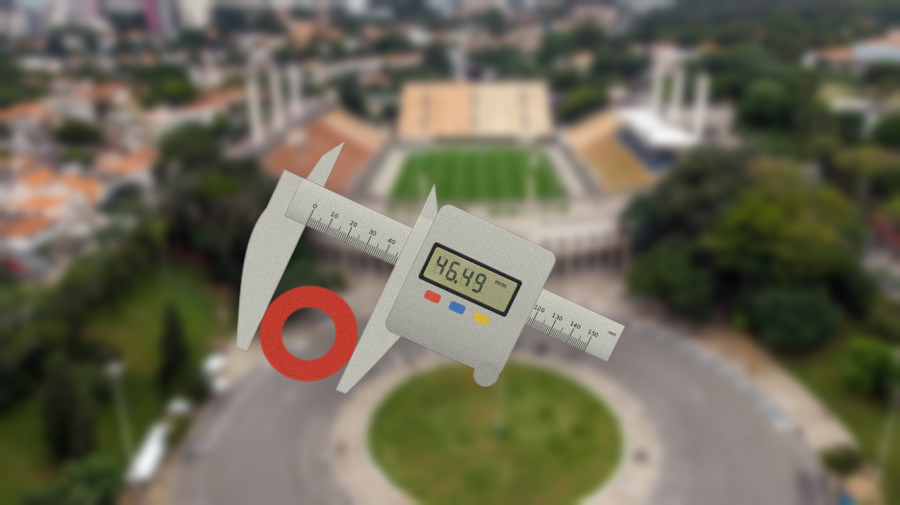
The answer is 46.49 mm
